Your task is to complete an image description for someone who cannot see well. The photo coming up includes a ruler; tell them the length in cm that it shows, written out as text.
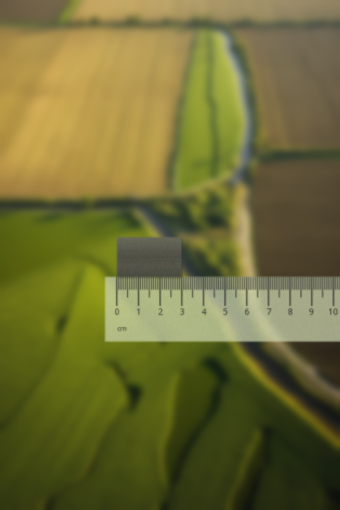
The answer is 3 cm
